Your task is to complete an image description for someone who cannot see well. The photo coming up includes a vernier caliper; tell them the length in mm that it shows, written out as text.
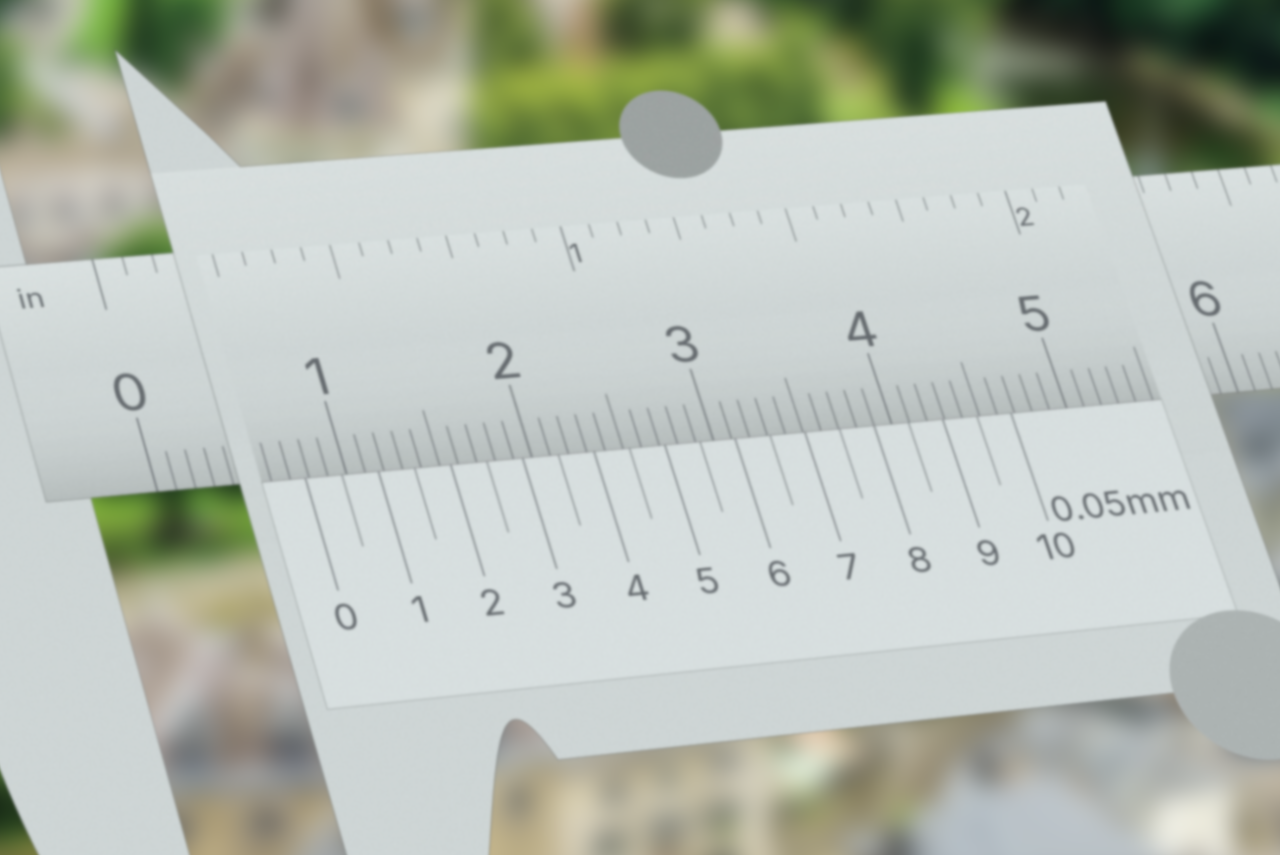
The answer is 7.8 mm
